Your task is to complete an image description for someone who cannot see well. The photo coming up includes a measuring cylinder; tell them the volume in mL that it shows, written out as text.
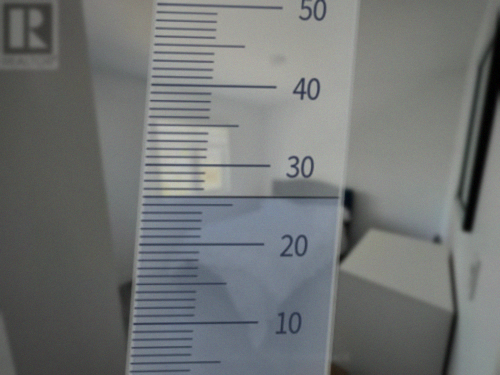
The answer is 26 mL
